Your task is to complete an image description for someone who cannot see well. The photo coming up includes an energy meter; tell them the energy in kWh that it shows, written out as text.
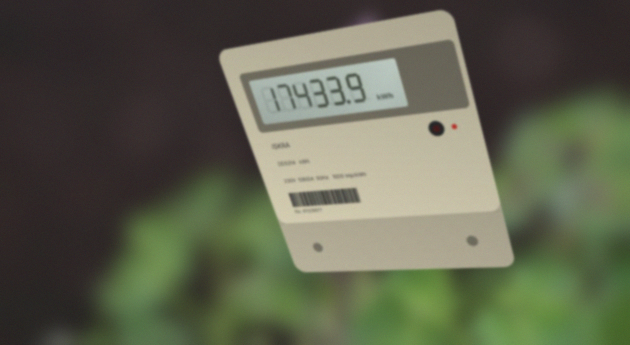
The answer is 17433.9 kWh
